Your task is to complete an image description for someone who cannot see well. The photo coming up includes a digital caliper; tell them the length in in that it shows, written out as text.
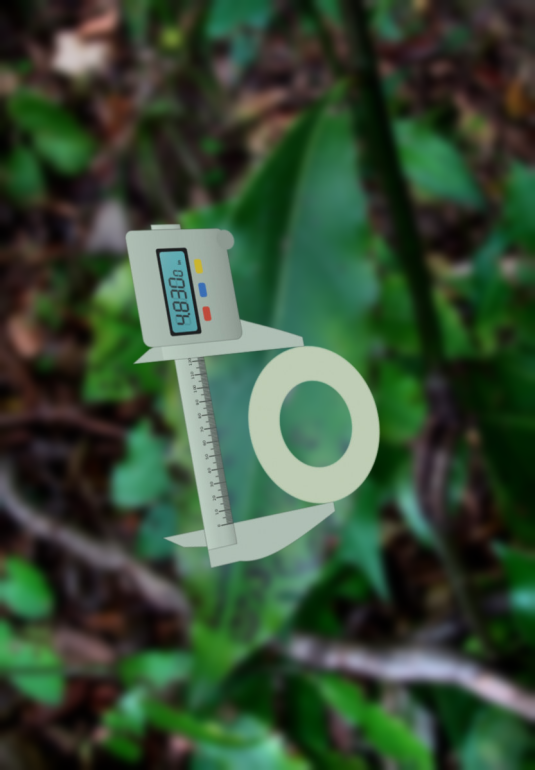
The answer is 4.8300 in
